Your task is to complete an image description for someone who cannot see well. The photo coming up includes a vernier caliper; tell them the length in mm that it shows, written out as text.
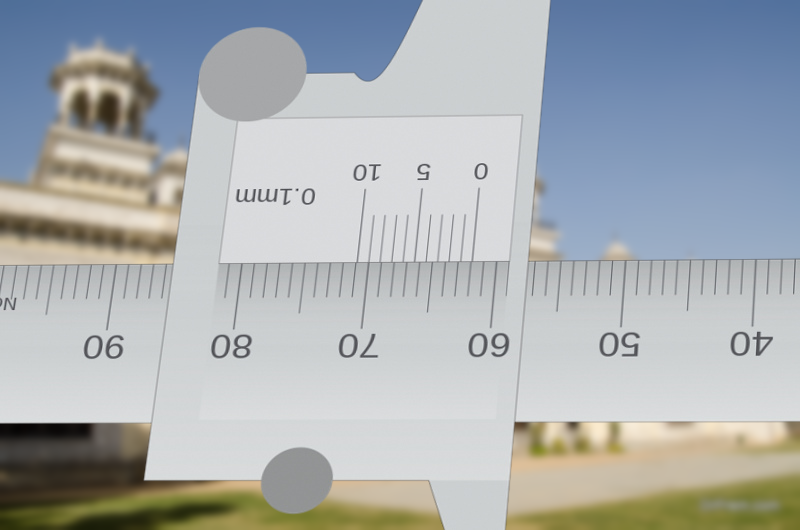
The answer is 61.9 mm
